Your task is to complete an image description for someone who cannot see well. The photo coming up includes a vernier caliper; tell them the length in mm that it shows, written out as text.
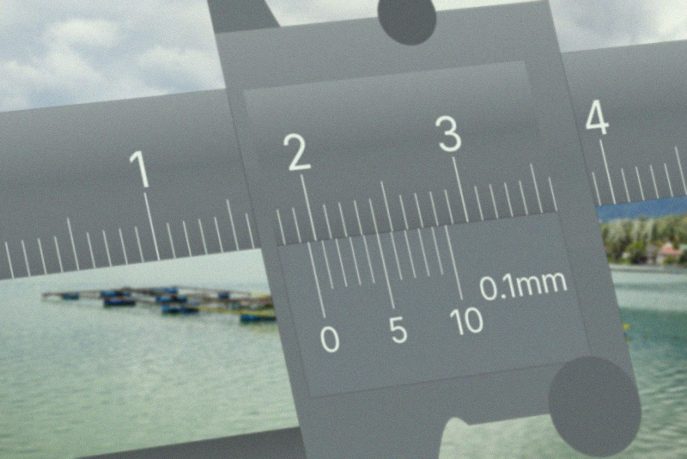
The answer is 19.5 mm
